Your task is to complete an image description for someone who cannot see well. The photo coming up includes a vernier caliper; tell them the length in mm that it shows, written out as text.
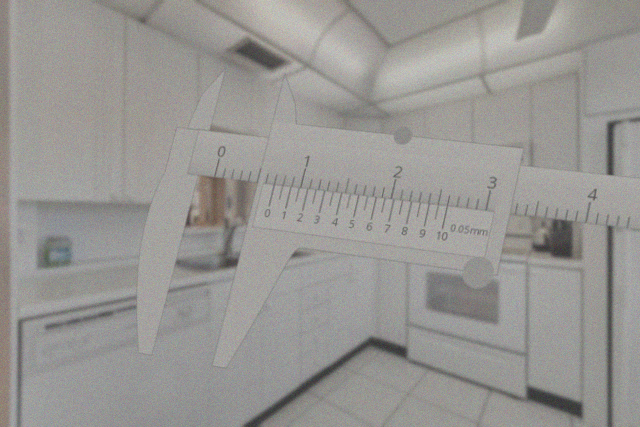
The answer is 7.0 mm
